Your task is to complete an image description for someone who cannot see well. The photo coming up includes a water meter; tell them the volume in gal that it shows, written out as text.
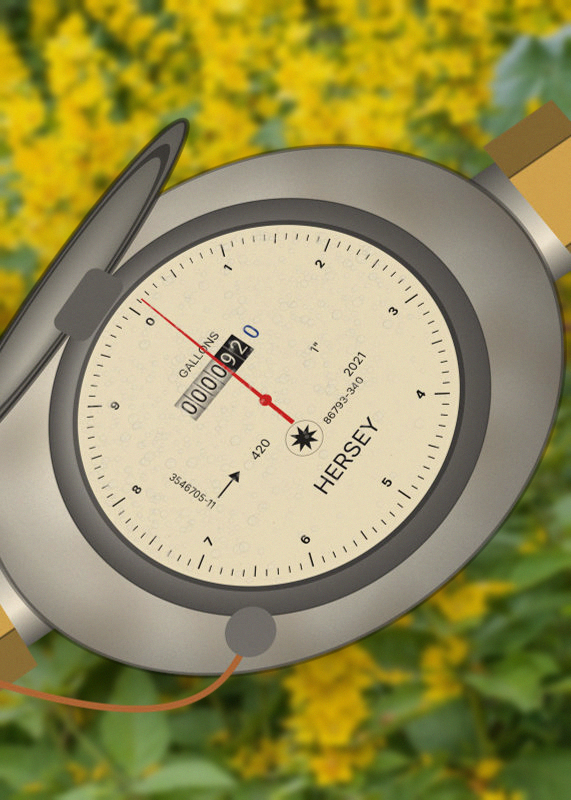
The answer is 920.1 gal
